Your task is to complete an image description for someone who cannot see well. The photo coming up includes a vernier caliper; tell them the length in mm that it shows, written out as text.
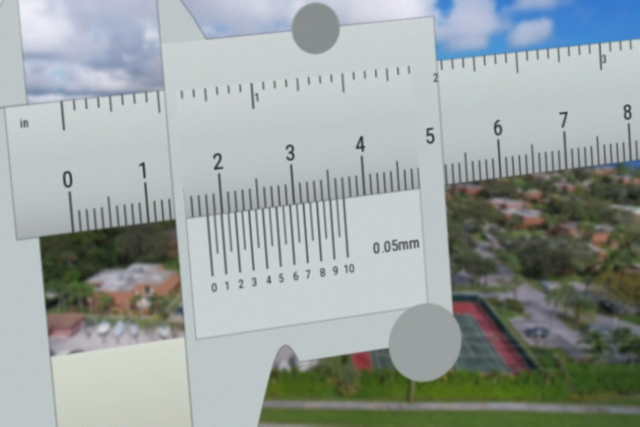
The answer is 18.0 mm
